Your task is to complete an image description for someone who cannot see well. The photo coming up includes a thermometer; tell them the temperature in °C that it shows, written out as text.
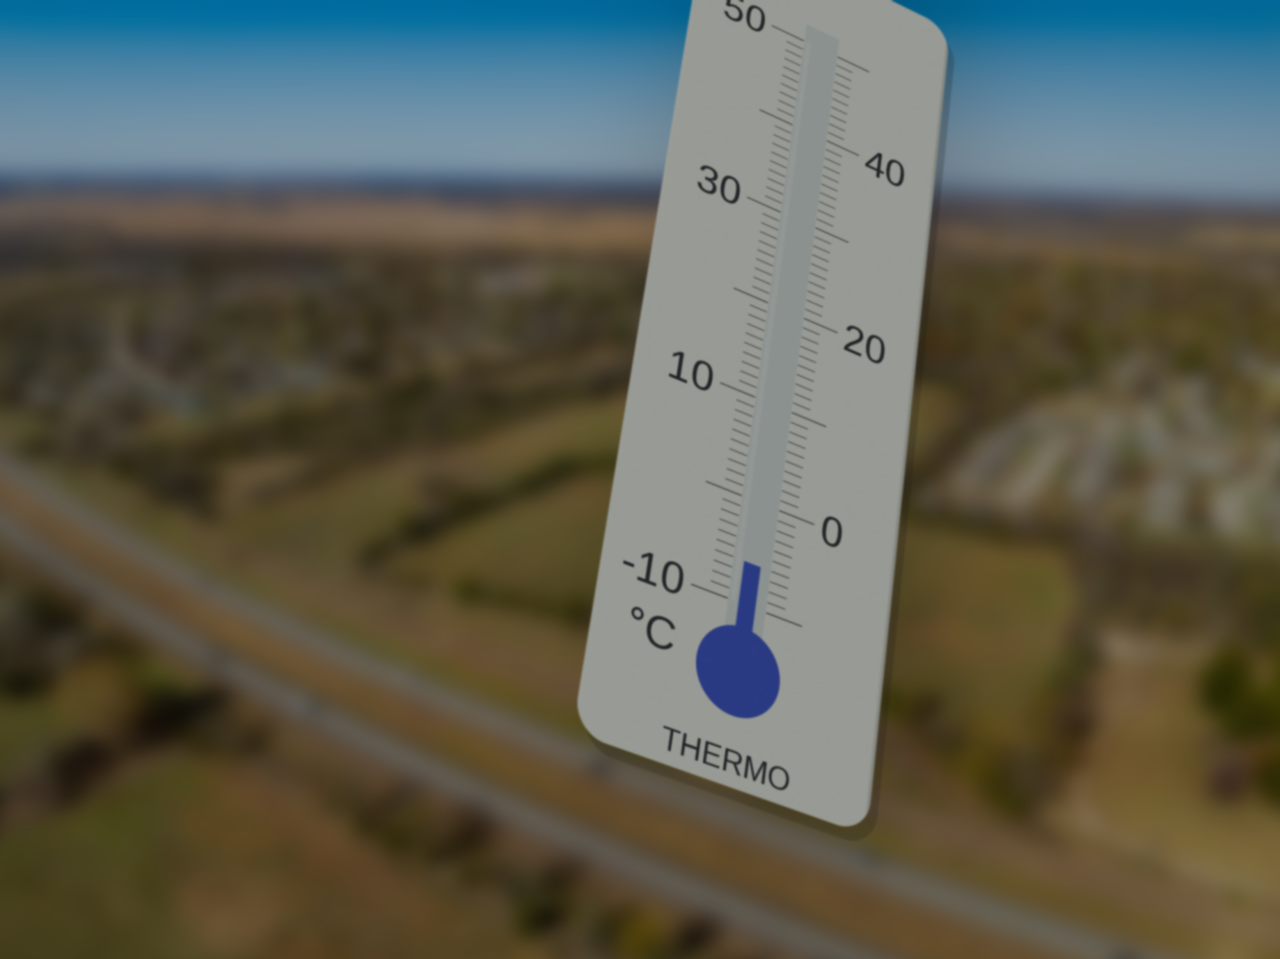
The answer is -6 °C
